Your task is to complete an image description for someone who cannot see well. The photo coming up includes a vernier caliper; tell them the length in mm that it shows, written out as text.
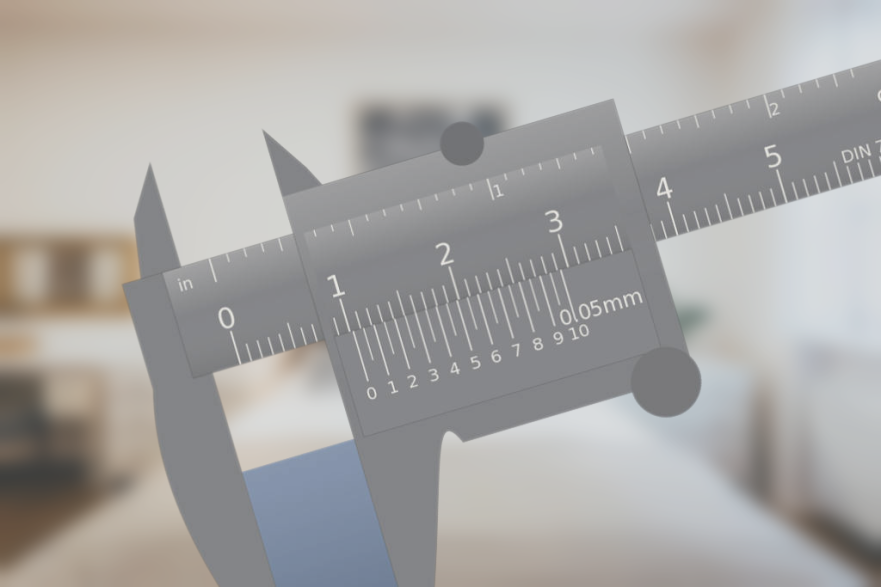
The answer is 10.3 mm
